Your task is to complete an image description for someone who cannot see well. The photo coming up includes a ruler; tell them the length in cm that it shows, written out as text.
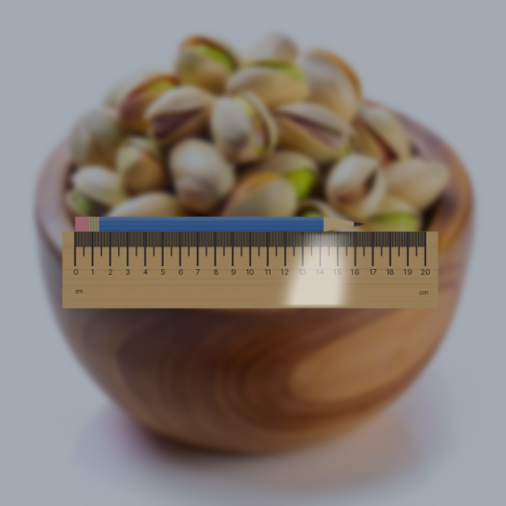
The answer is 16.5 cm
